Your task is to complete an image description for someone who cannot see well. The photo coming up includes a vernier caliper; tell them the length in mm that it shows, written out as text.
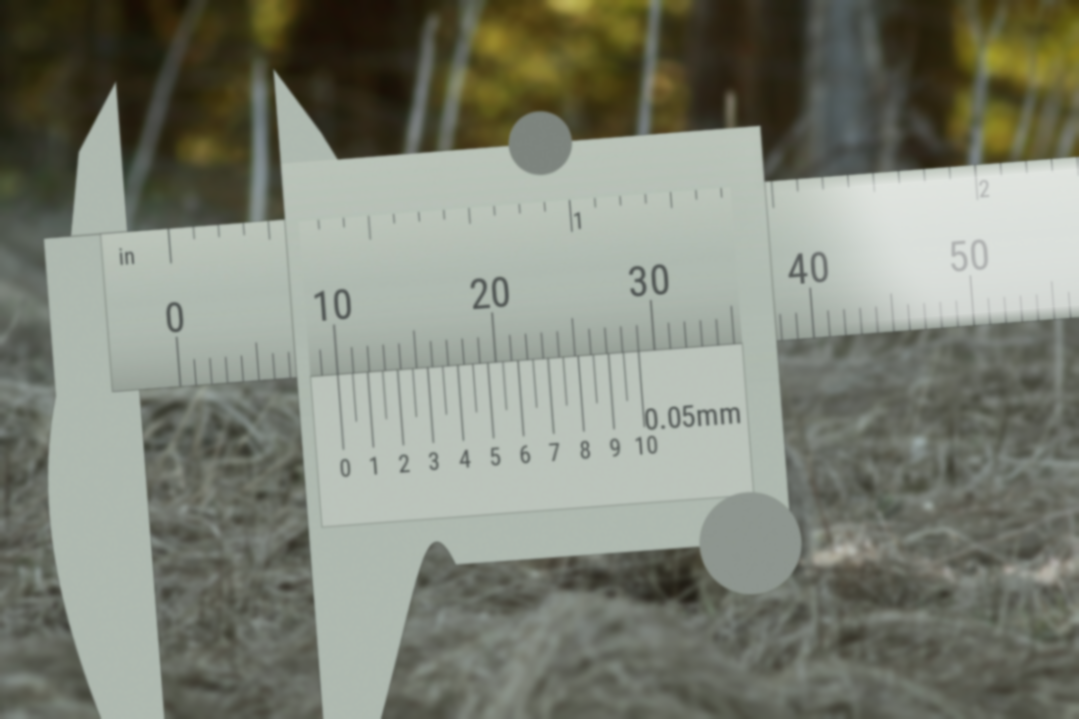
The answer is 10.0 mm
